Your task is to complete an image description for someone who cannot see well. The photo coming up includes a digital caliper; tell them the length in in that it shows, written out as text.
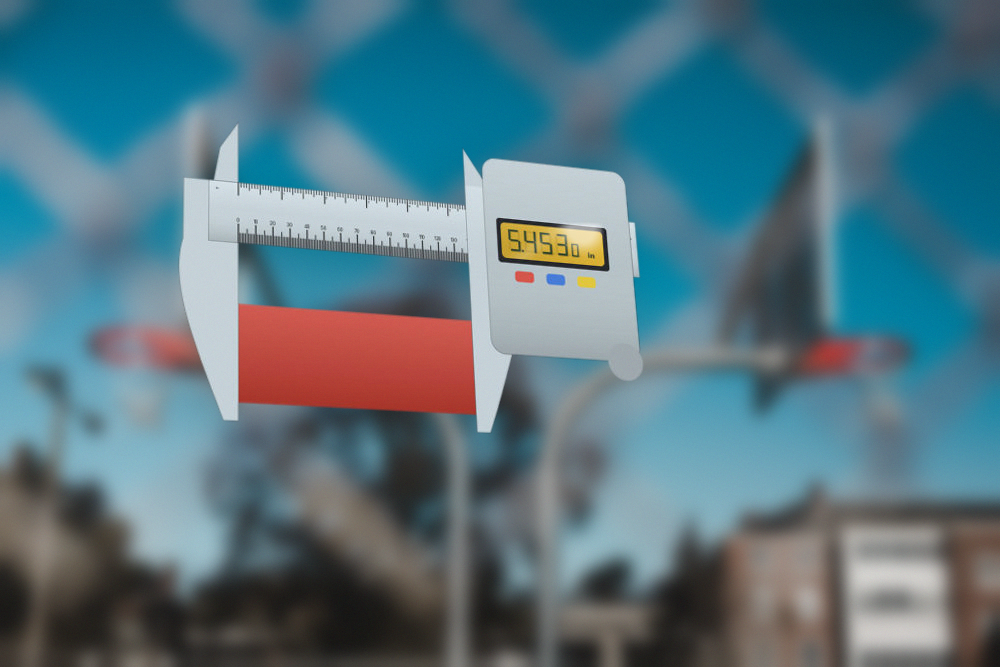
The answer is 5.4530 in
